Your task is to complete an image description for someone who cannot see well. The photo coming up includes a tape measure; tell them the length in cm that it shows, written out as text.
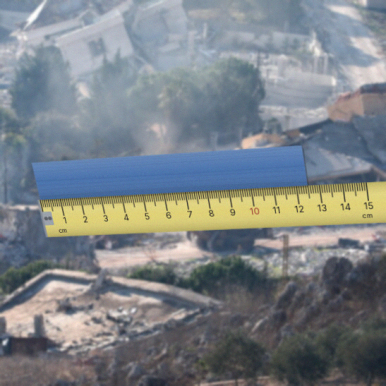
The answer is 12.5 cm
